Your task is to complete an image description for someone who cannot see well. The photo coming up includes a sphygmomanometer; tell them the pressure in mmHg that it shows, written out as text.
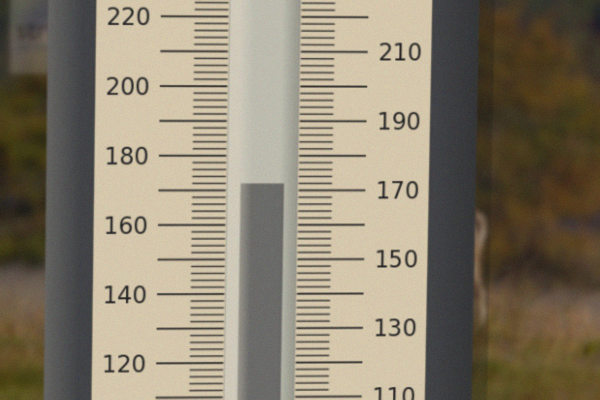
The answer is 172 mmHg
